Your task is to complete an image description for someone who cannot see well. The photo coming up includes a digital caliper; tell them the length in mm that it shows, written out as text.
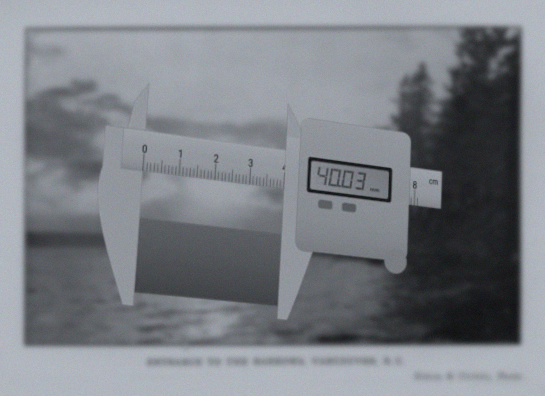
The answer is 40.03 mm
